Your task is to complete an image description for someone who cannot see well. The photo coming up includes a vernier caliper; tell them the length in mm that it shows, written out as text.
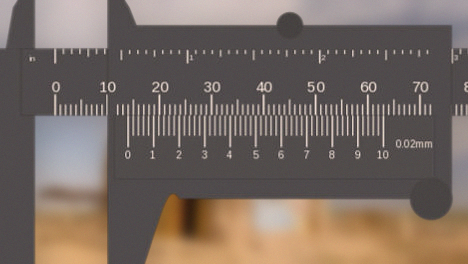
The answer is 14.0 mm
